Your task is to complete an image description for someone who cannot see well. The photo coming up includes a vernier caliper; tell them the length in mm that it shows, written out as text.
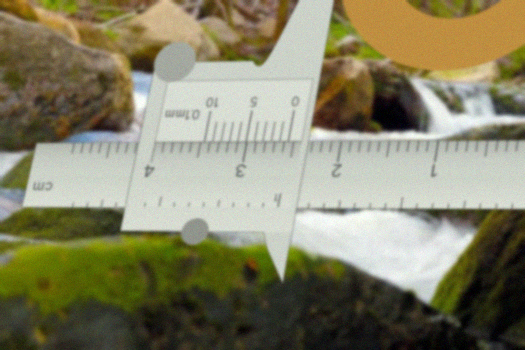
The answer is 25.6 mm
